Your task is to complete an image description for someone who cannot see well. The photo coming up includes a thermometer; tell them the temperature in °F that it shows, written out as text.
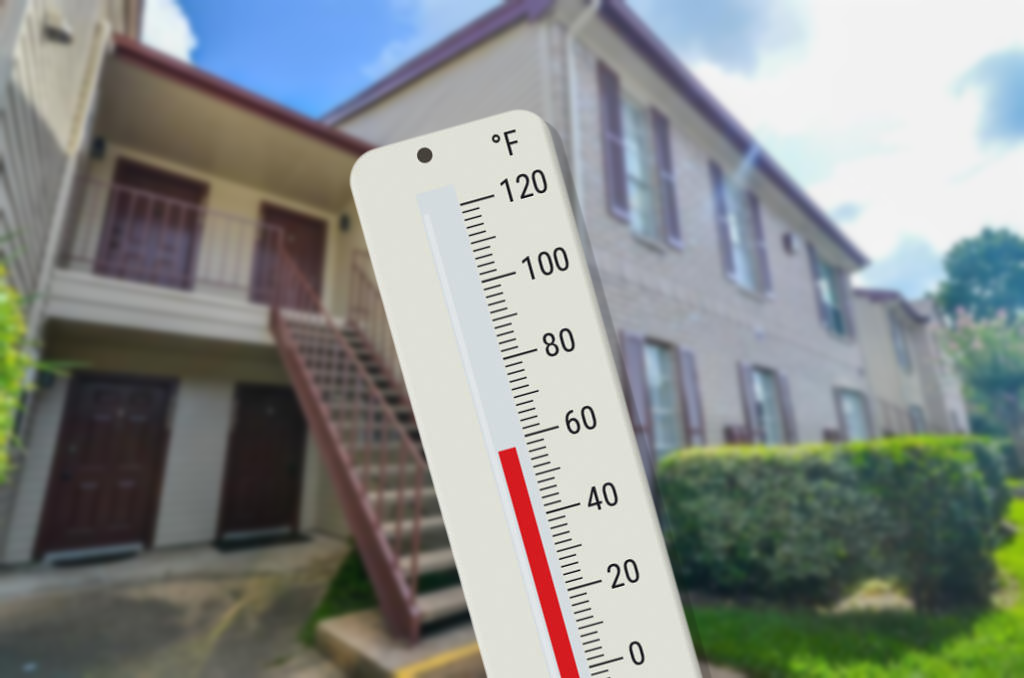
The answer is 58 °F
